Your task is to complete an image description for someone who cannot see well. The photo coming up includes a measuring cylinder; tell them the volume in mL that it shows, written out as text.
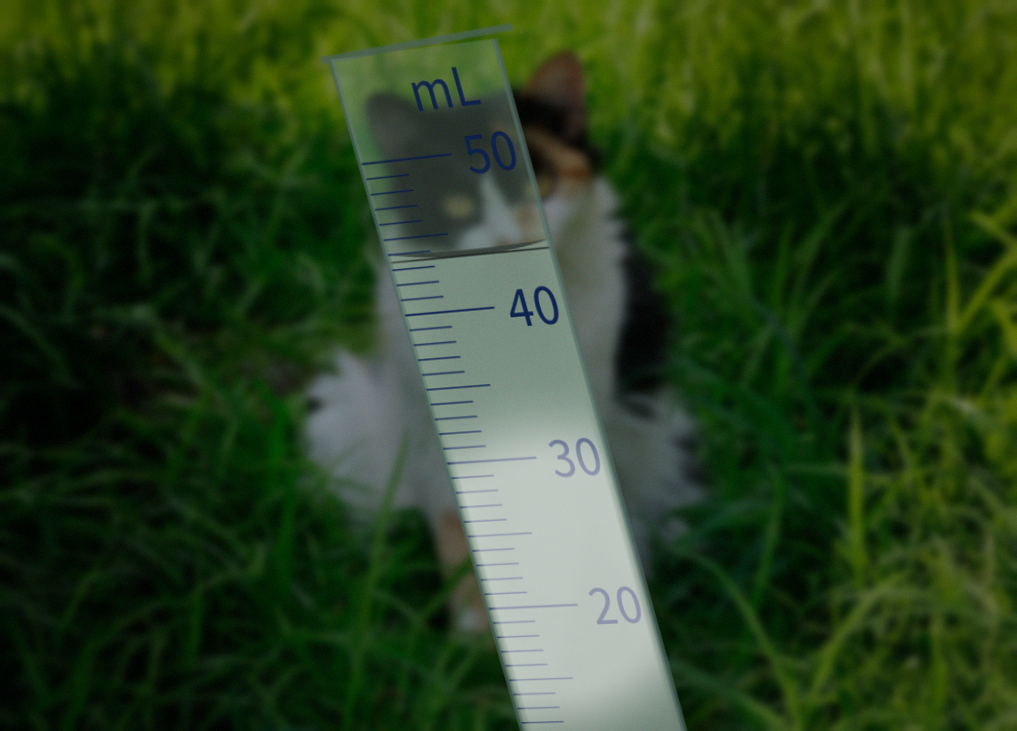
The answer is 43.5 mL
